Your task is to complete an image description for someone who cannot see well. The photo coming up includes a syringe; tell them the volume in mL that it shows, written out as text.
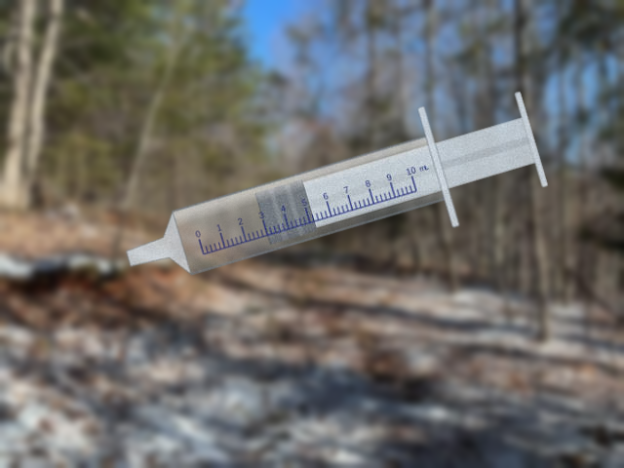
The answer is 3 mL
